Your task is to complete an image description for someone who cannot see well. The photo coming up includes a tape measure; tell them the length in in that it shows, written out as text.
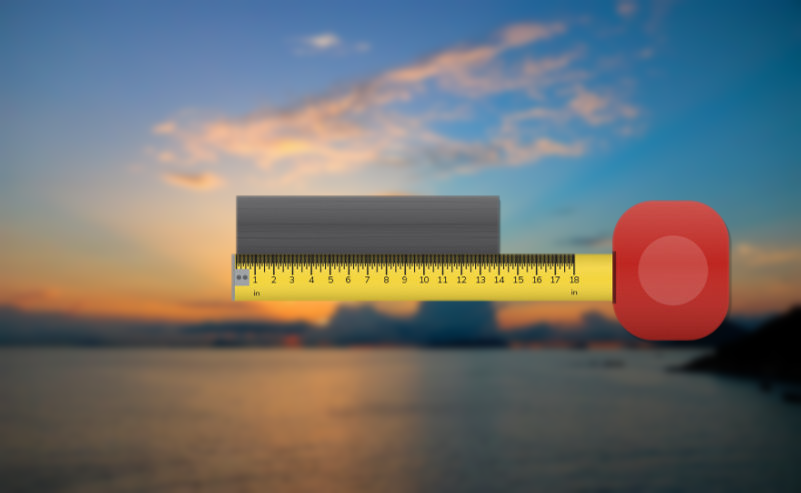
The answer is 14 in
